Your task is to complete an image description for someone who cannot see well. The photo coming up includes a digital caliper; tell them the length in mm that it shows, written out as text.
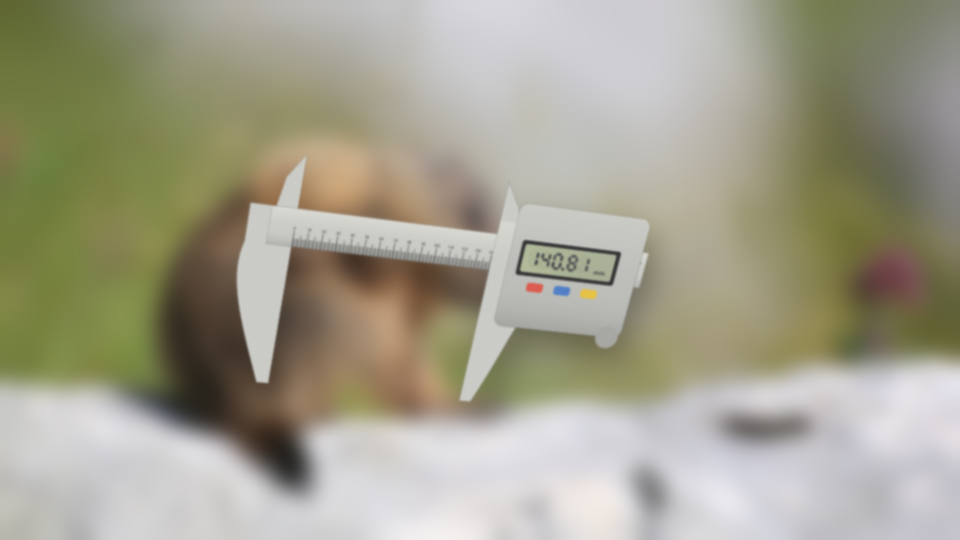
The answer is 140.81 mm
